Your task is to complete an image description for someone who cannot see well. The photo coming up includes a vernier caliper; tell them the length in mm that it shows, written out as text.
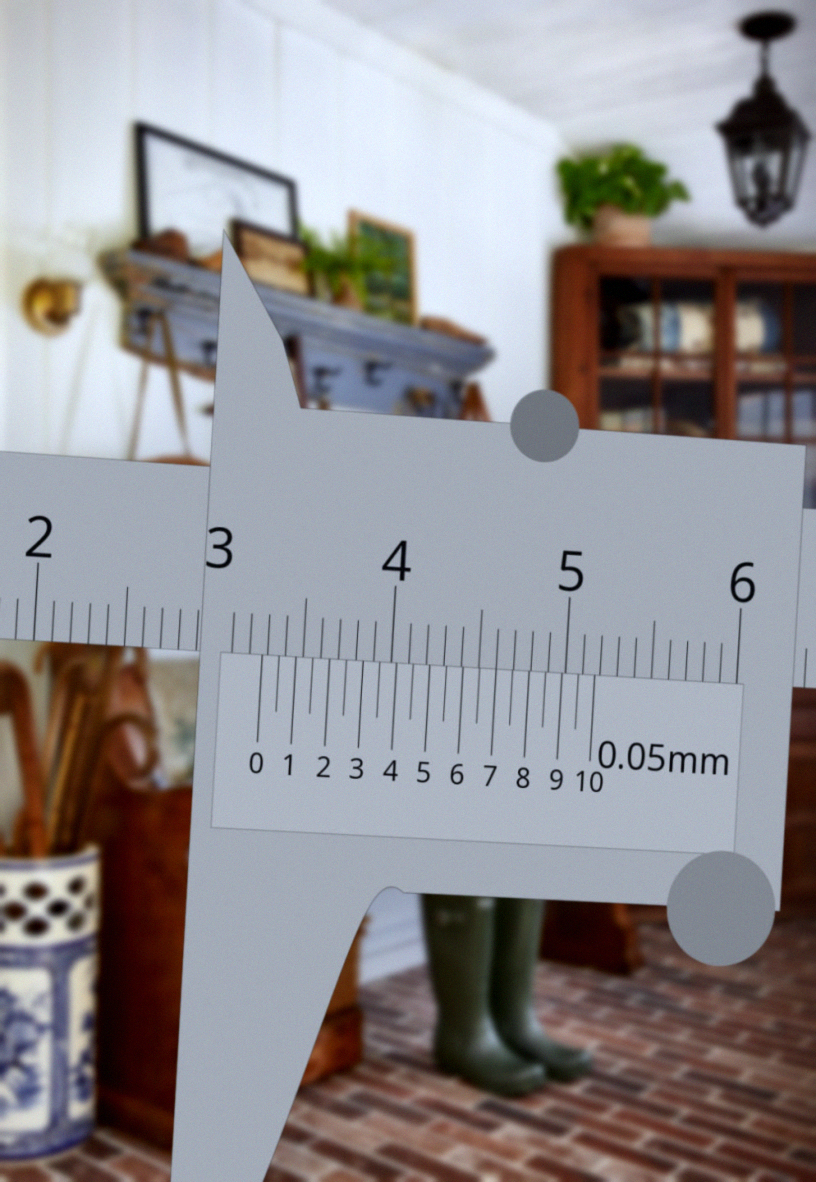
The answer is 32.7 mm
